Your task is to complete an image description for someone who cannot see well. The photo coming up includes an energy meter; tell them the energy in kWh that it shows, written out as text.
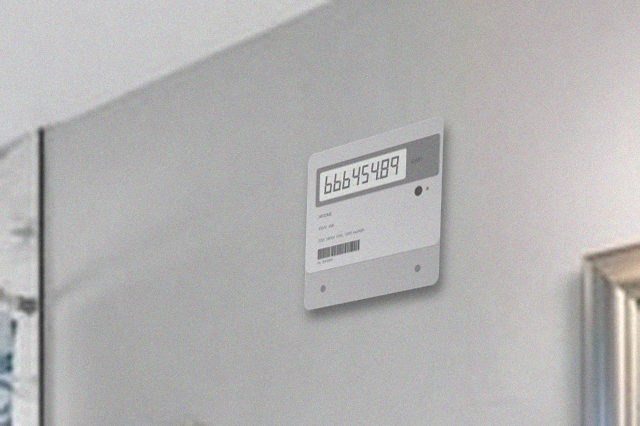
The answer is 666454.89 kWh
